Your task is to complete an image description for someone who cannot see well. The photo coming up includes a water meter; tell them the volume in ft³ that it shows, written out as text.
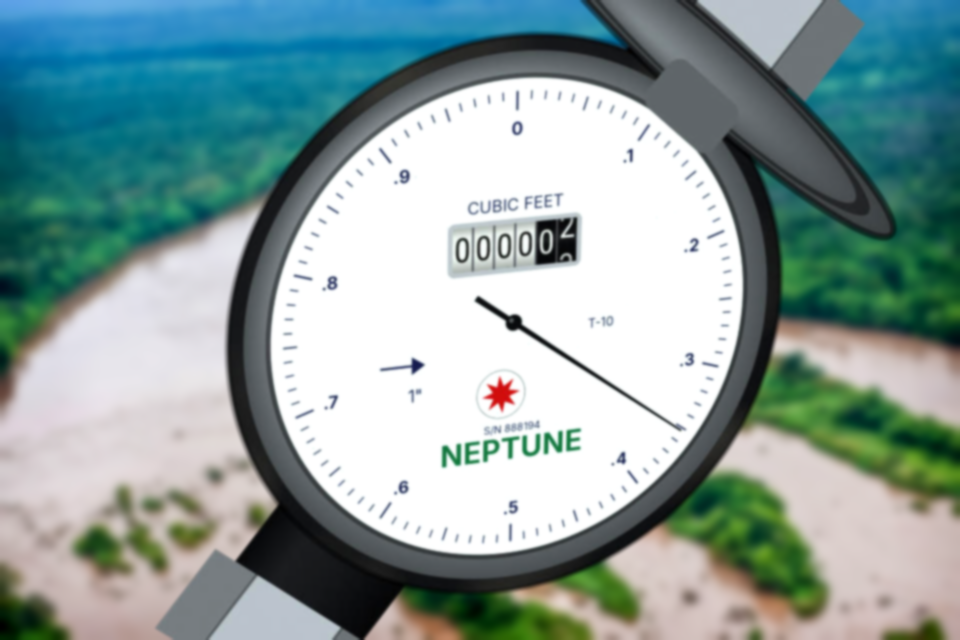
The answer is 2.35 ft³
